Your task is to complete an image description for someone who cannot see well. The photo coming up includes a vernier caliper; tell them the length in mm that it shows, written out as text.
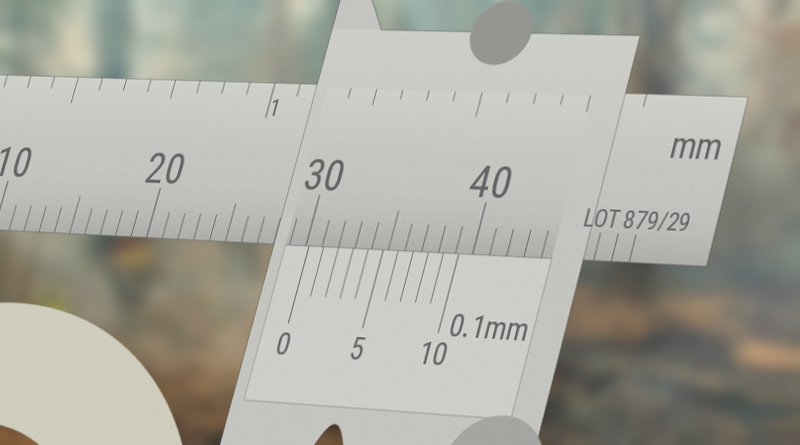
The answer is 30.2 mm
